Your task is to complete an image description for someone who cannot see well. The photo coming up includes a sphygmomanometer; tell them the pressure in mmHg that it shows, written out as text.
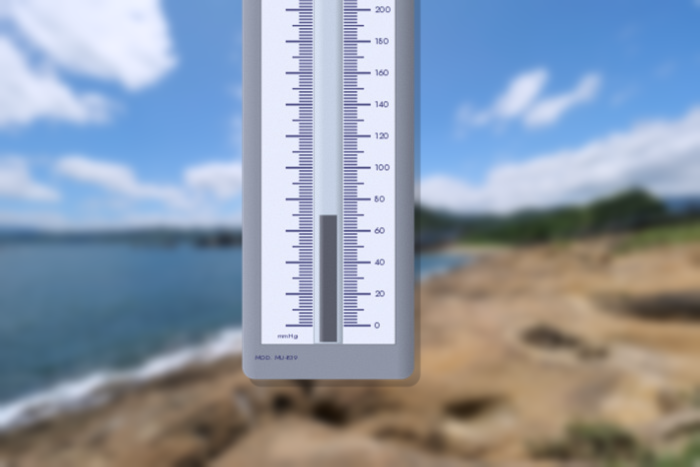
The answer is 70 mmHg
